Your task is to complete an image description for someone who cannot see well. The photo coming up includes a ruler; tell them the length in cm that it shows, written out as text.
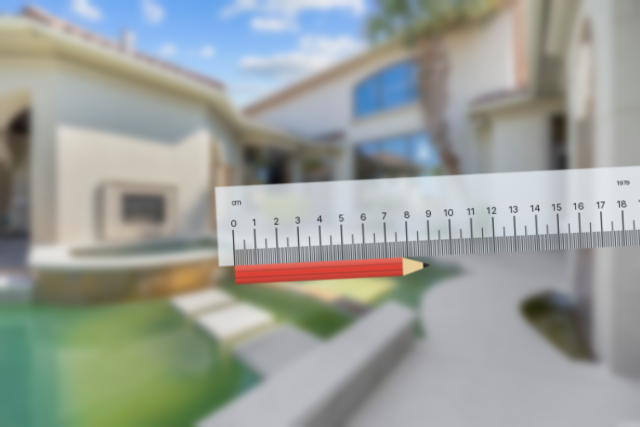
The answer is 9 cm
